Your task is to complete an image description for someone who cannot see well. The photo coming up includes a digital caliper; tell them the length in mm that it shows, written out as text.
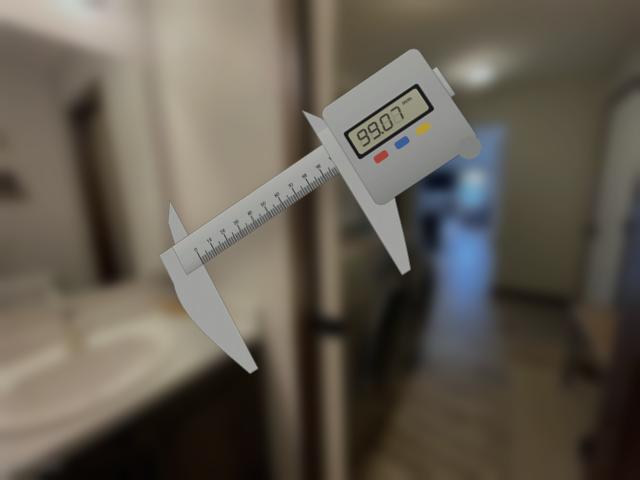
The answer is 99.07 mm
